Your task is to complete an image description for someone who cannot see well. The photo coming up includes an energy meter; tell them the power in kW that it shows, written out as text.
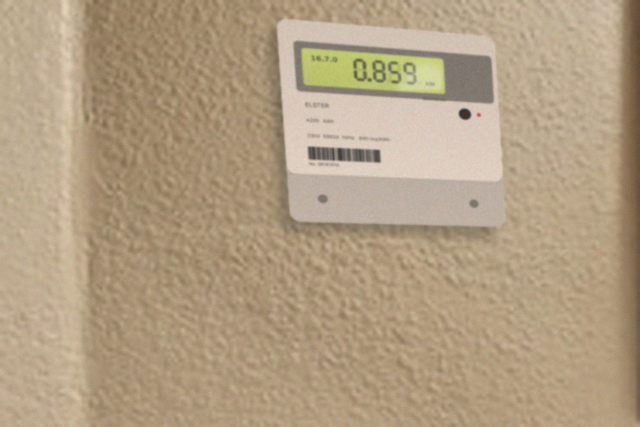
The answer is 0.859 kW
